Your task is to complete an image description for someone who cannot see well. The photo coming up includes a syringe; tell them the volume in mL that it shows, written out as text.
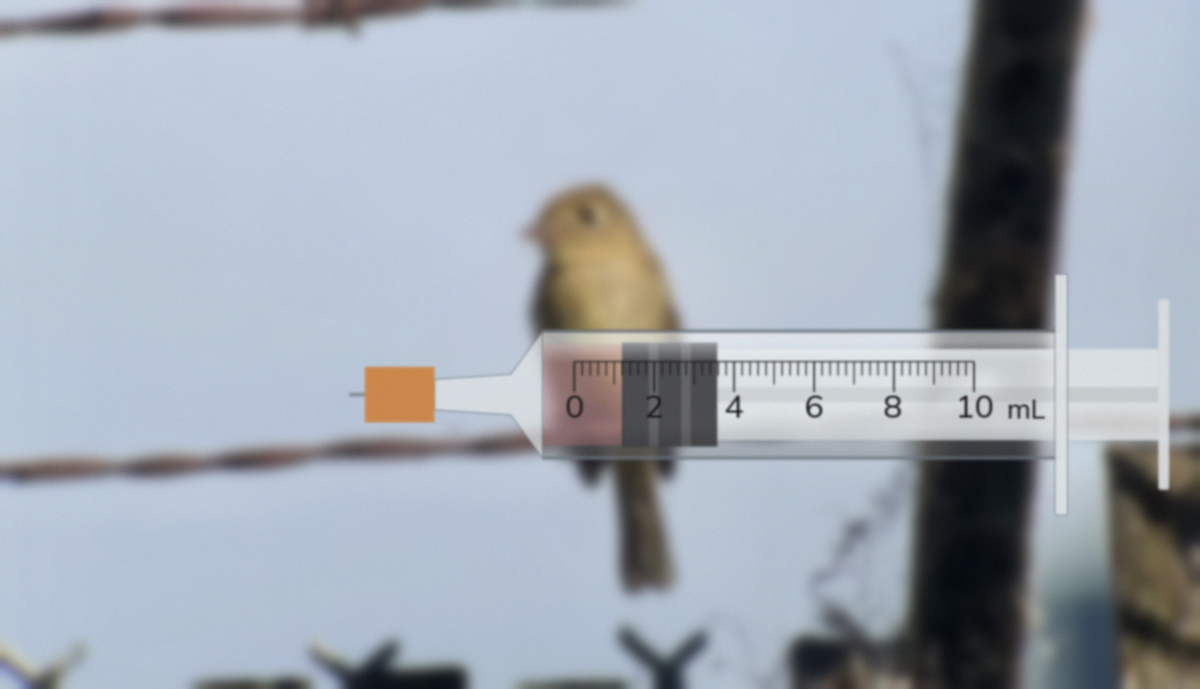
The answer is 1.2 mL
